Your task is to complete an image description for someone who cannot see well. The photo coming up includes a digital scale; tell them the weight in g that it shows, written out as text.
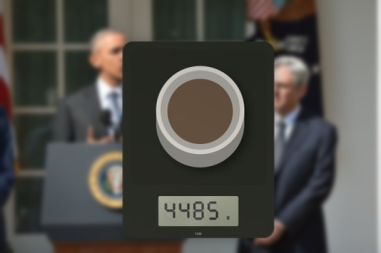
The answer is 4485 g
